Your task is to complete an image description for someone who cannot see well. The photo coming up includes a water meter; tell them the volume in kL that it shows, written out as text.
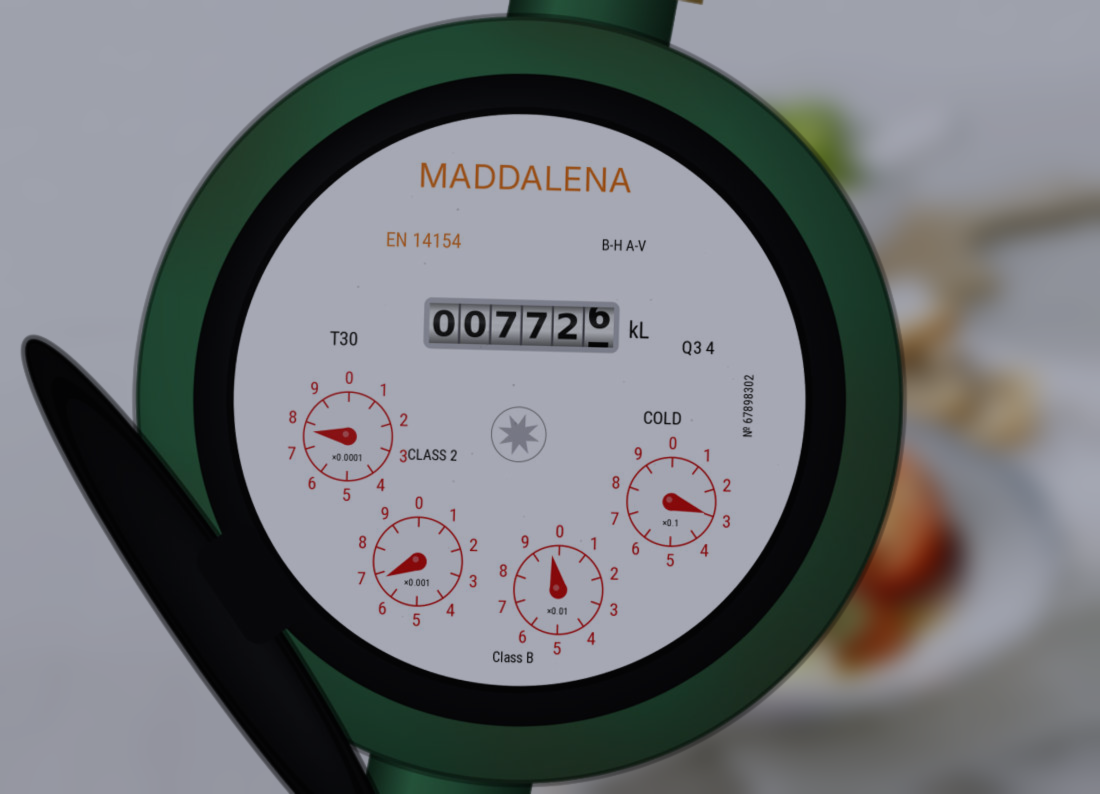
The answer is 7726.2967 kL
